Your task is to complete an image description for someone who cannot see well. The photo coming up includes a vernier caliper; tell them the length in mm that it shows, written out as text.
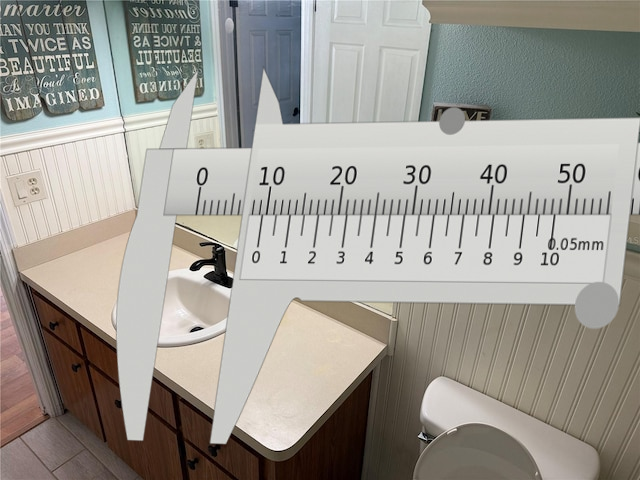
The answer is 9.4 mm
